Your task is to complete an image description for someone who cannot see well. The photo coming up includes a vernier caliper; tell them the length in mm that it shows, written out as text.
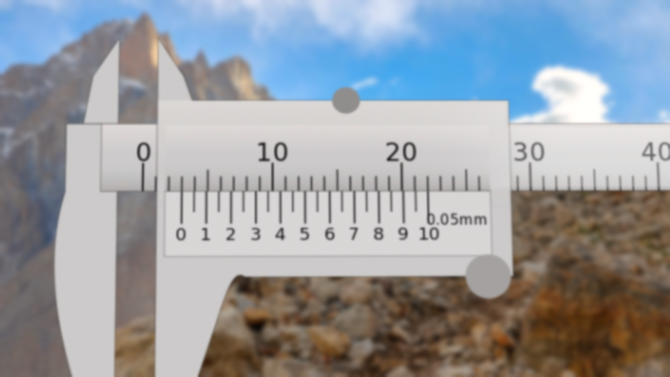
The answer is 3.0 mm
